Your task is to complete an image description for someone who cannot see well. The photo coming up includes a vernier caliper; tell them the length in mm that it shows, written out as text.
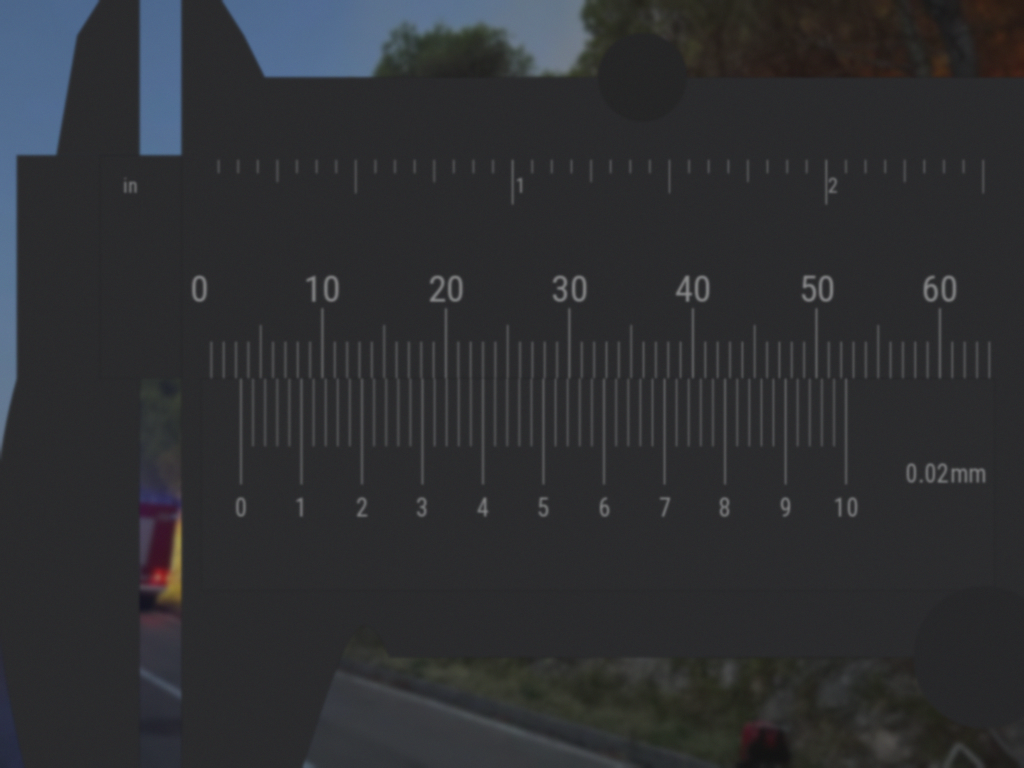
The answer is 3.4 mm
